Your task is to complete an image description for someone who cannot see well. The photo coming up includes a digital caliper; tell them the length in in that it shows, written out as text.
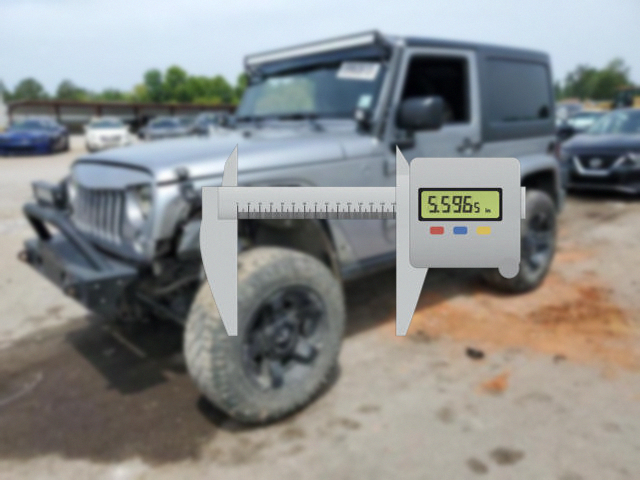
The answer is 5.5965 in
